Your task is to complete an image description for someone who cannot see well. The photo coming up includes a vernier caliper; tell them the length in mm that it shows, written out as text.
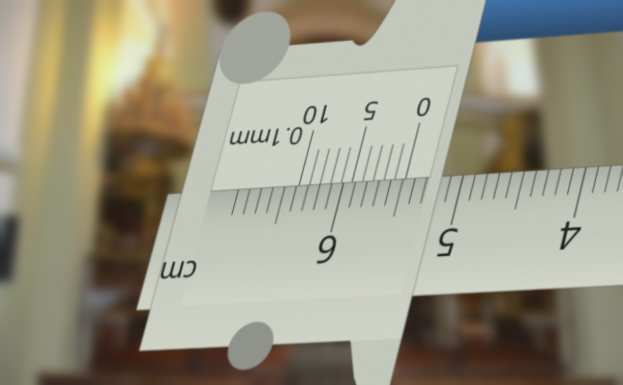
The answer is 54.8 mm
